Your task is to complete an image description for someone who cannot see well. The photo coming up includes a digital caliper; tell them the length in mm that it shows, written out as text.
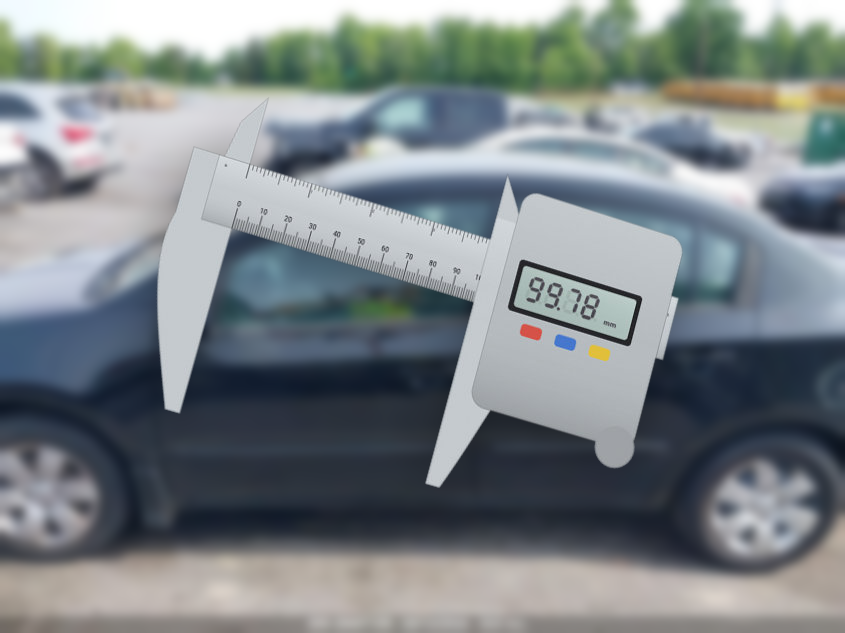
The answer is 99.78 mm
